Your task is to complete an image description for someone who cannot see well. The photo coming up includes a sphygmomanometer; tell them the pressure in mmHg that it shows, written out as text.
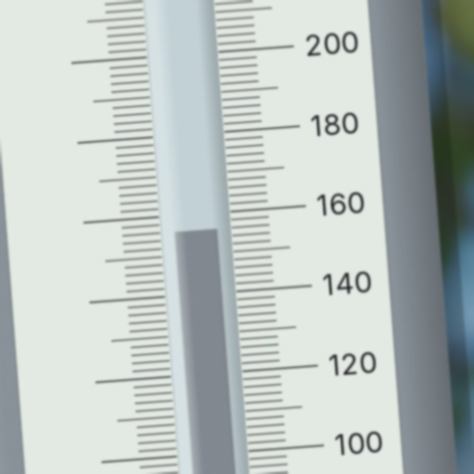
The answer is 156 mmHg
